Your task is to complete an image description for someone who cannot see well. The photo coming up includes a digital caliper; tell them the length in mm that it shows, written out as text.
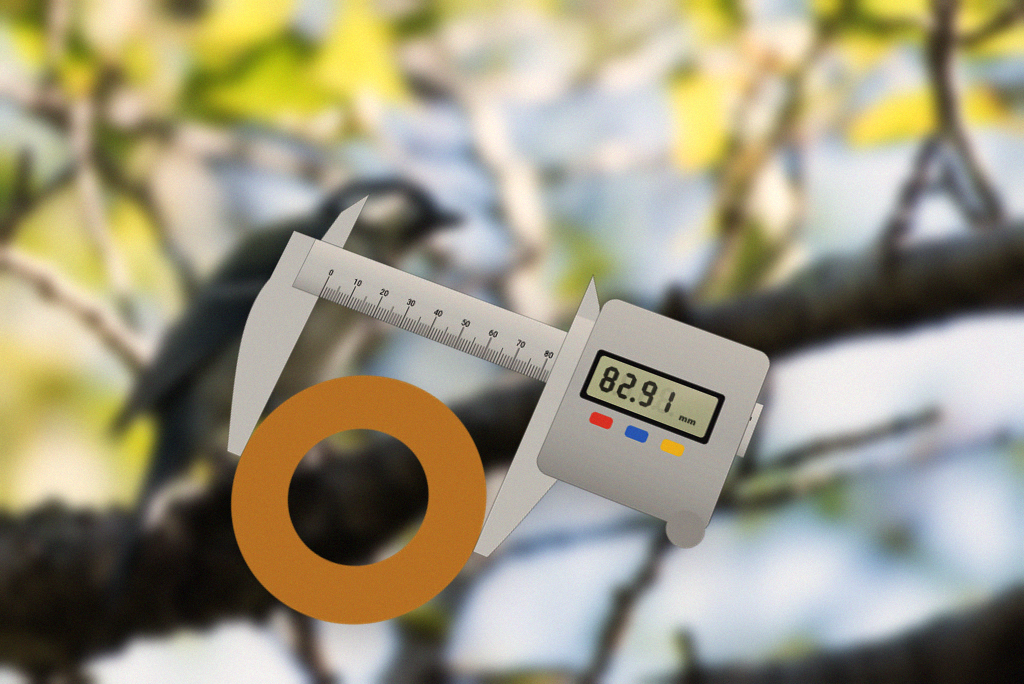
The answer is 82.91 mm
